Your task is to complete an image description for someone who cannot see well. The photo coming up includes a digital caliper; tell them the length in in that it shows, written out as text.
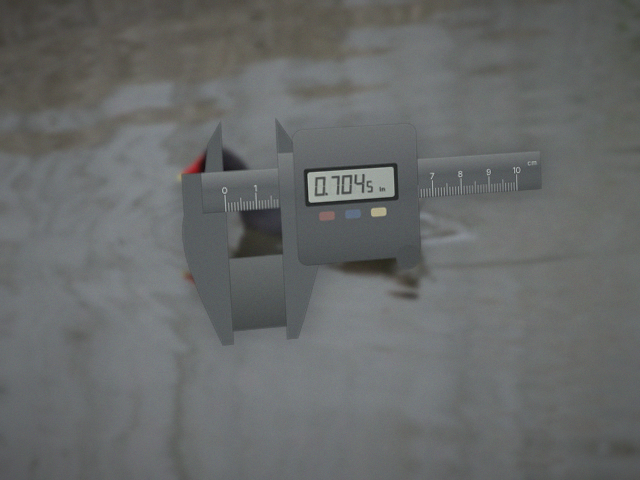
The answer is 0.7045 in
